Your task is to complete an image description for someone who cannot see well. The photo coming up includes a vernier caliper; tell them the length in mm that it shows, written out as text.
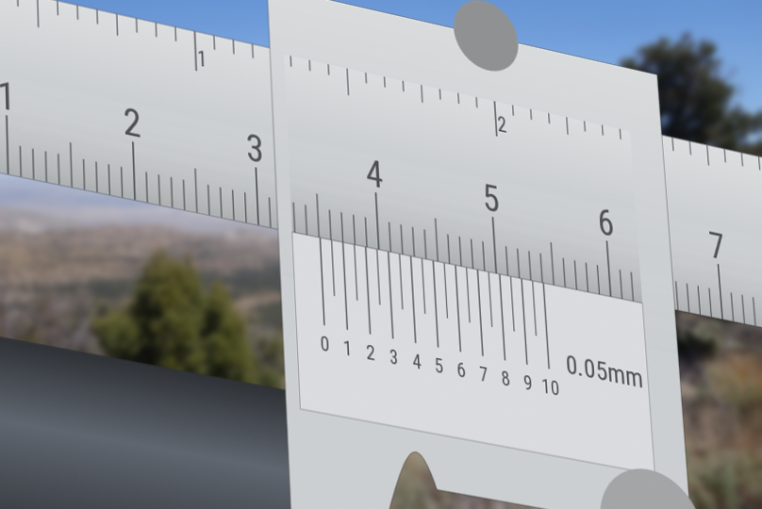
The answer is 35.1 mm
